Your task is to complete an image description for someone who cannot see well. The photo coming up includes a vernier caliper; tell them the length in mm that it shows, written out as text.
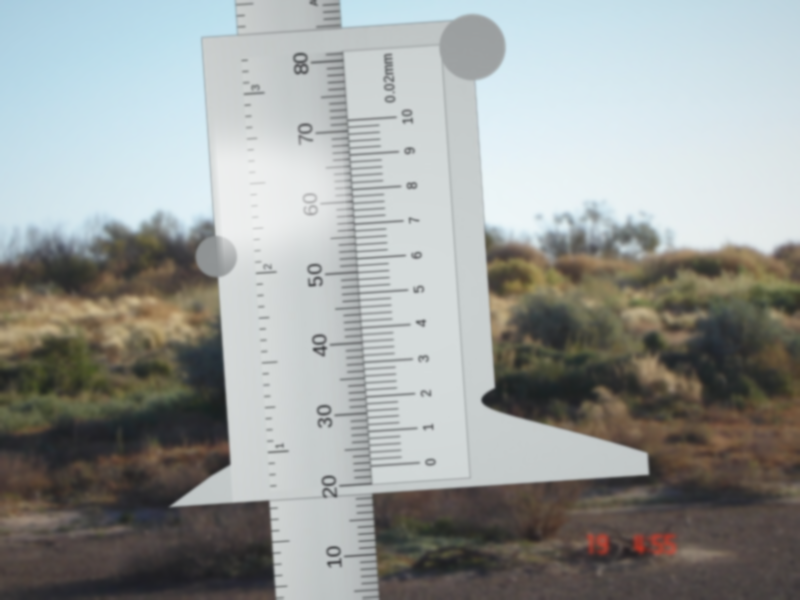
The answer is 22.5 mm
